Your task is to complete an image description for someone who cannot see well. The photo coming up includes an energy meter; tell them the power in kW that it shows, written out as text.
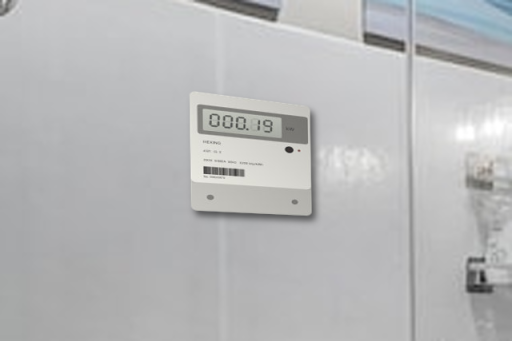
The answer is 0.19 kW
